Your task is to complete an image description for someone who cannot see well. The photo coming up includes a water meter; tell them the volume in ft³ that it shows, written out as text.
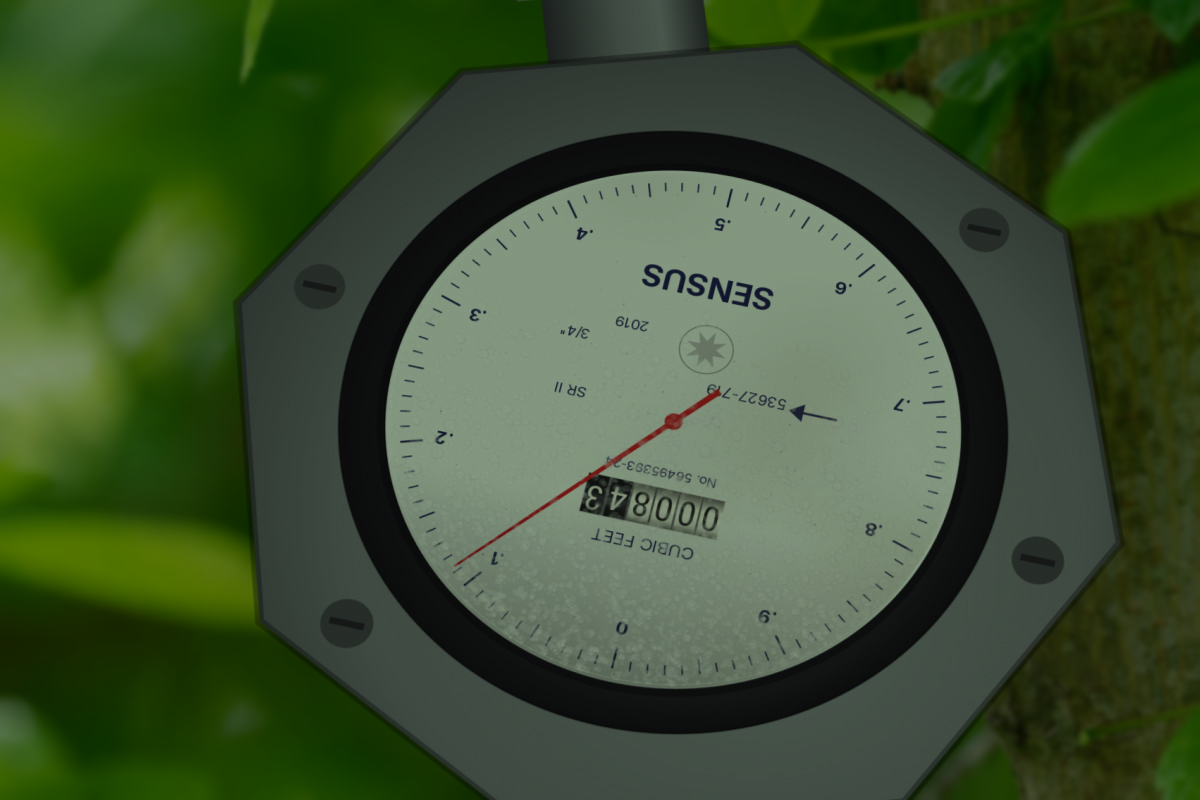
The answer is 843.11 ft³
